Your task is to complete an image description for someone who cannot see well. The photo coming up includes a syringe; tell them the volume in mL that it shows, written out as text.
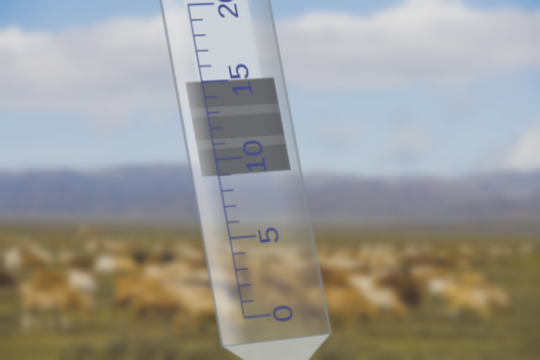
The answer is 9 mL
